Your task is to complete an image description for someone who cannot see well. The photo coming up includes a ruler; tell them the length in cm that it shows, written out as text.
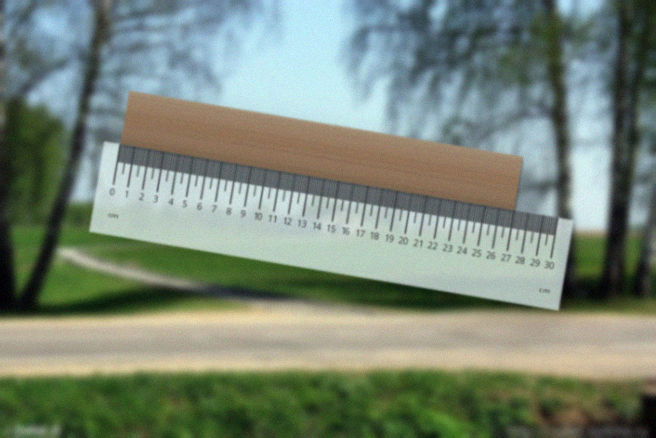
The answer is 27 cm
